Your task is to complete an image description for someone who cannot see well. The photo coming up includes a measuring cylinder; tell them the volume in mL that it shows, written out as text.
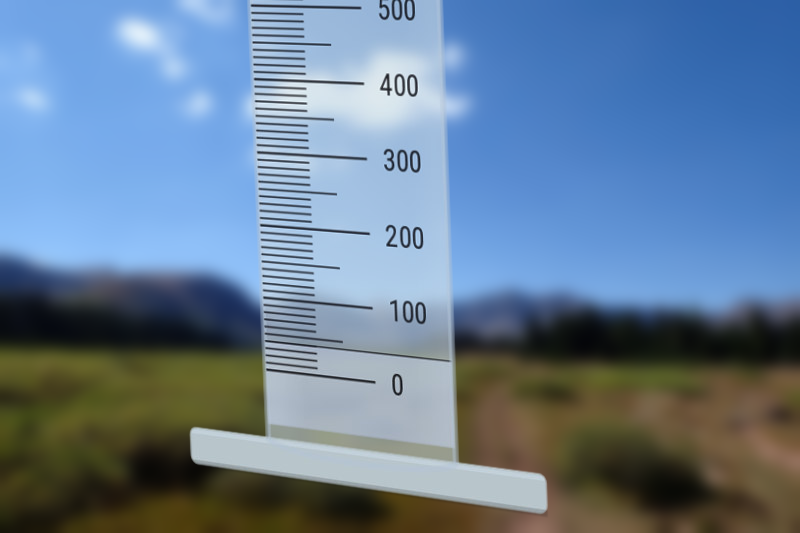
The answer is 40 mL
